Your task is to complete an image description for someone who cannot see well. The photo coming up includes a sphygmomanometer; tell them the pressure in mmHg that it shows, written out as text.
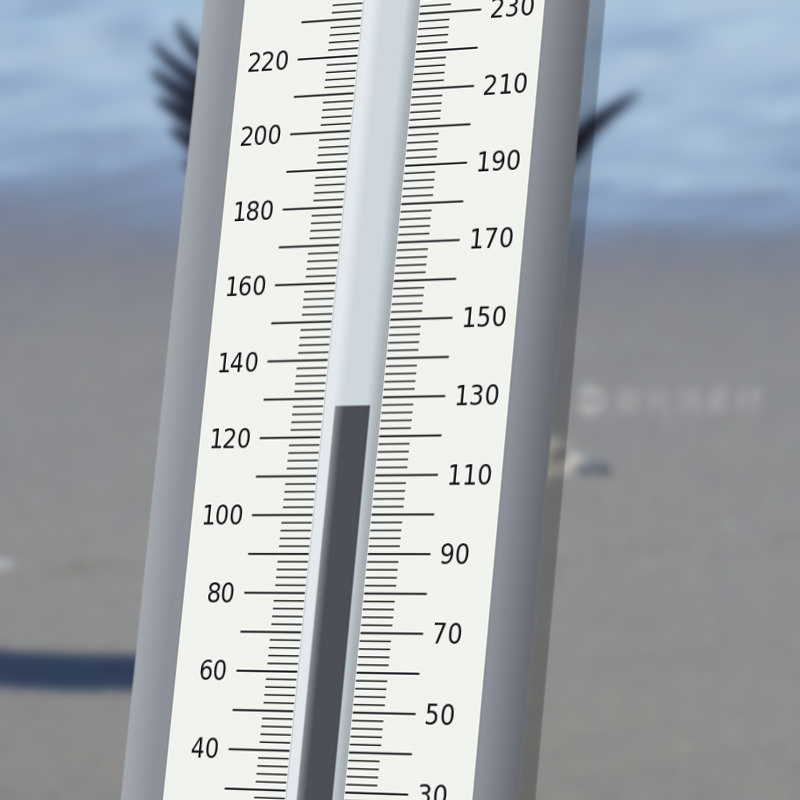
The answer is 128 mmHg
